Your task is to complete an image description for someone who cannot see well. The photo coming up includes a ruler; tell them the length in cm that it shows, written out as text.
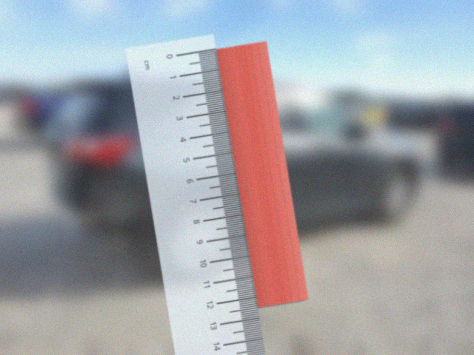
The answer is 12.5 cm
